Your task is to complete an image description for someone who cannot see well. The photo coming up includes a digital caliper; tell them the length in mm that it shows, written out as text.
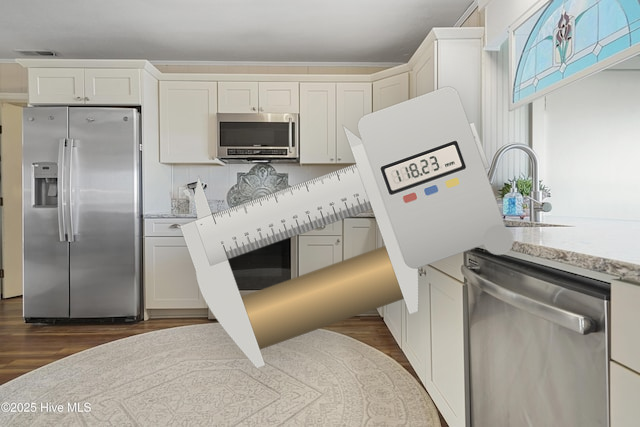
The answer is 118.23 mm
